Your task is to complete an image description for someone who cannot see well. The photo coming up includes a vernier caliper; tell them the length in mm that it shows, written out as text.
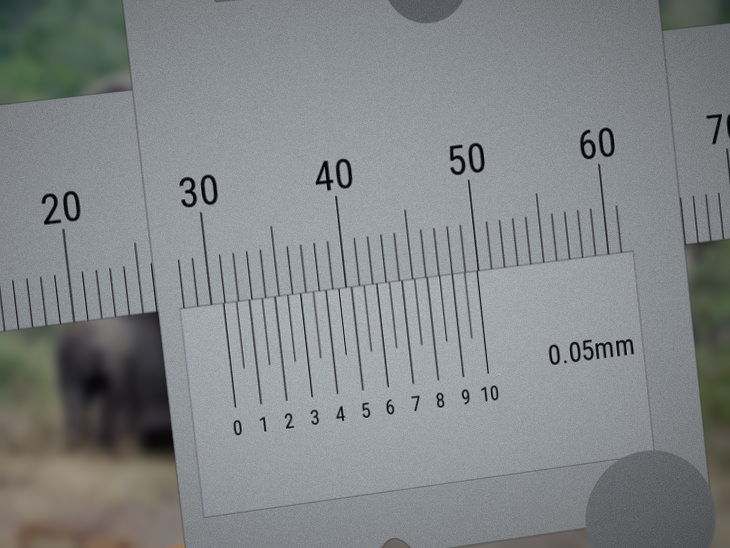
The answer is 30.9 mm
